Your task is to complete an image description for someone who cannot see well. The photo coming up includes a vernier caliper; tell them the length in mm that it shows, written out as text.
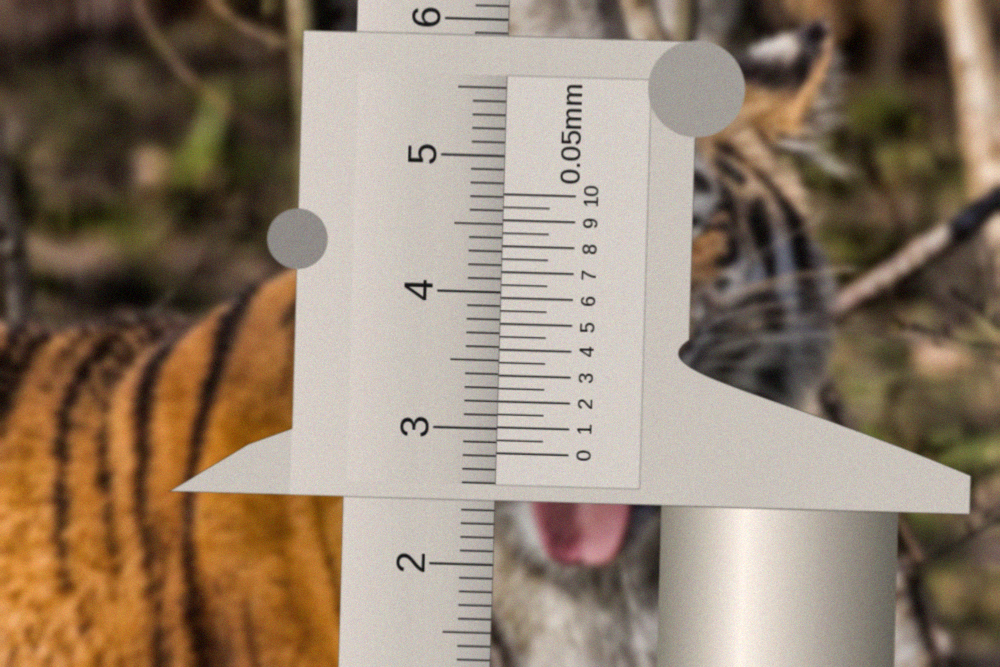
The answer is 28.2 mm
